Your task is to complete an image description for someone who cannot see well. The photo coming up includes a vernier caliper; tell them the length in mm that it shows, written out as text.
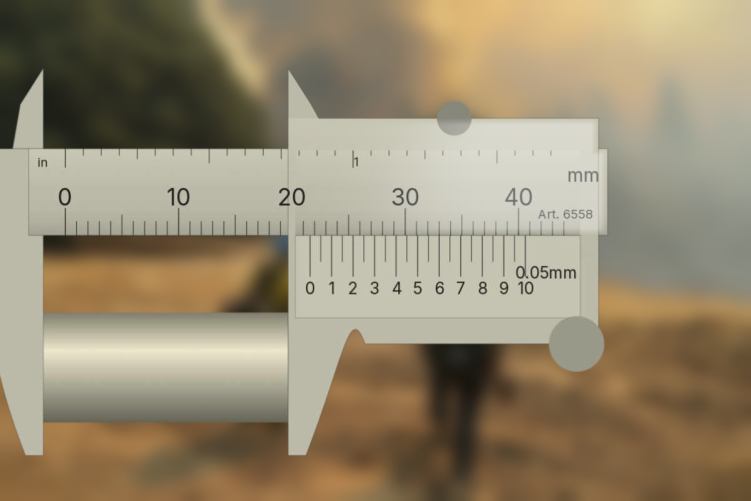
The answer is 21.6 mm
